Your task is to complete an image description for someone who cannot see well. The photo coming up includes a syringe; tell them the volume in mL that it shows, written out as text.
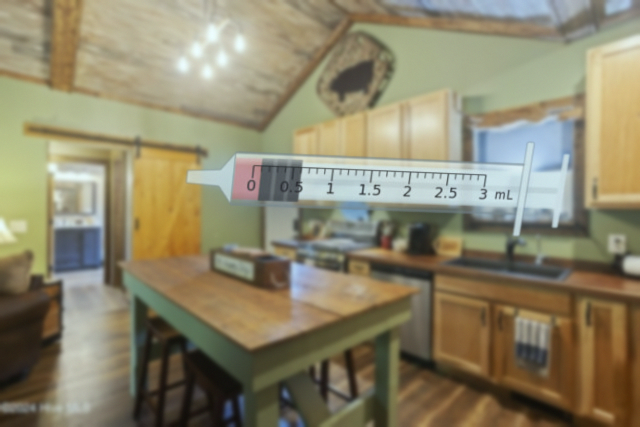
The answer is 0.1 mL
